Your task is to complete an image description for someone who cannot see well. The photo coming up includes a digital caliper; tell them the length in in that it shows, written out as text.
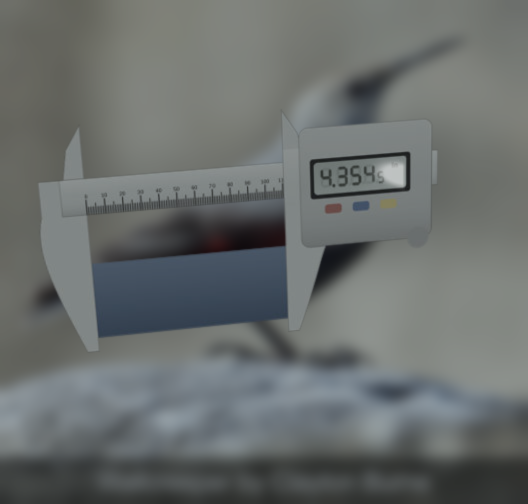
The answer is 4.3545 in
